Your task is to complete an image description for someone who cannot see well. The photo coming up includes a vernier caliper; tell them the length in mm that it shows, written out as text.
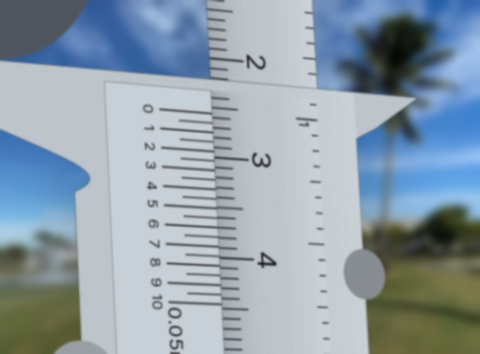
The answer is 25.6 mm
